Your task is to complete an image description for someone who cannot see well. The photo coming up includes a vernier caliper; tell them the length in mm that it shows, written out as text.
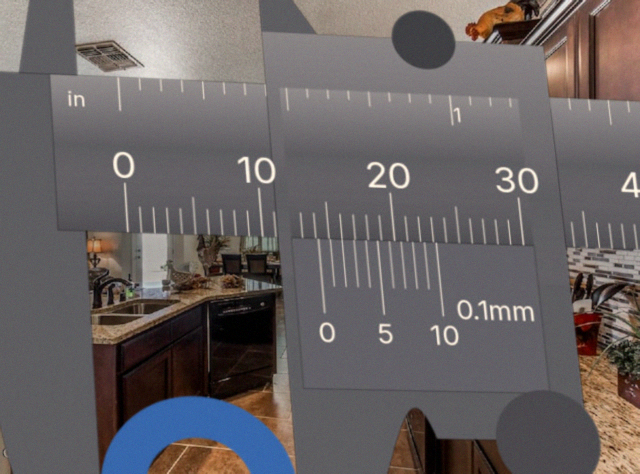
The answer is 14.2 mm
